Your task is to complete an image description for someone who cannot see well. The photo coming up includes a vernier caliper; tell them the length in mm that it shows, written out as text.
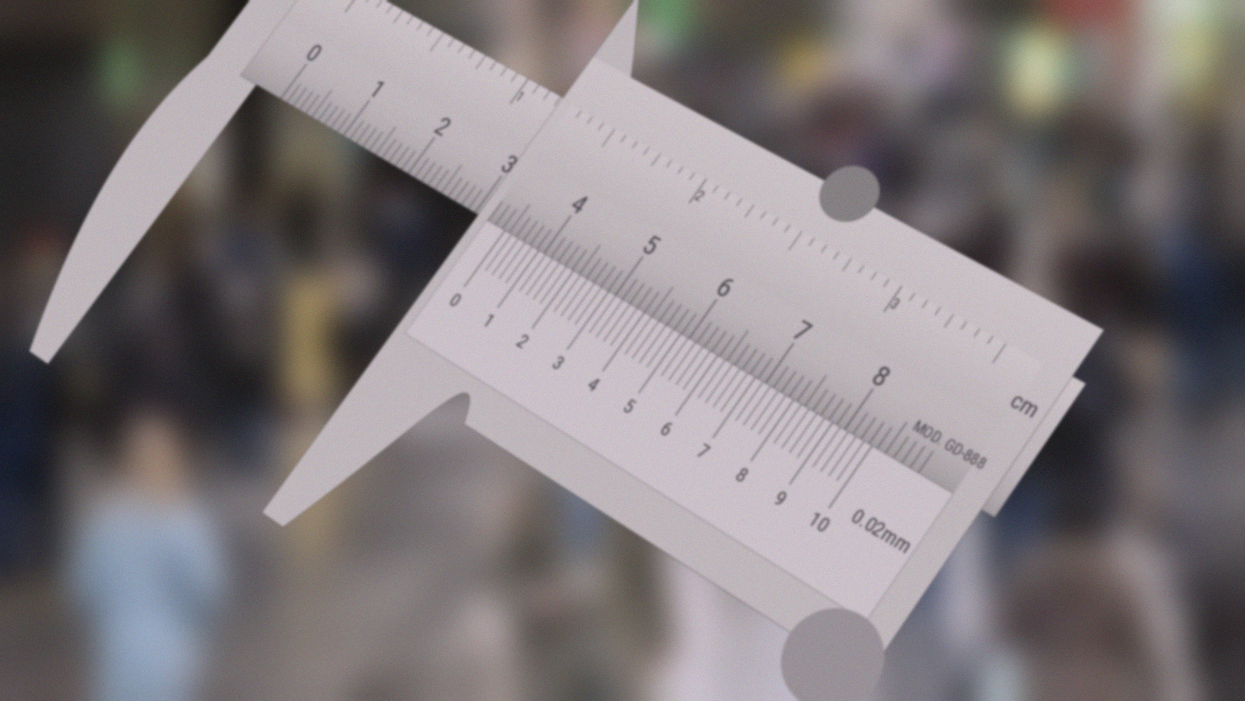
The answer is 34.4 mm
